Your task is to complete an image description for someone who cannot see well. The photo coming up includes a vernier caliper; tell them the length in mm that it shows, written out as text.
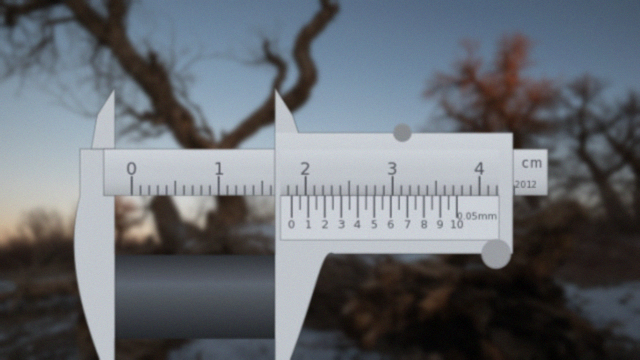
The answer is 18.4 mm
